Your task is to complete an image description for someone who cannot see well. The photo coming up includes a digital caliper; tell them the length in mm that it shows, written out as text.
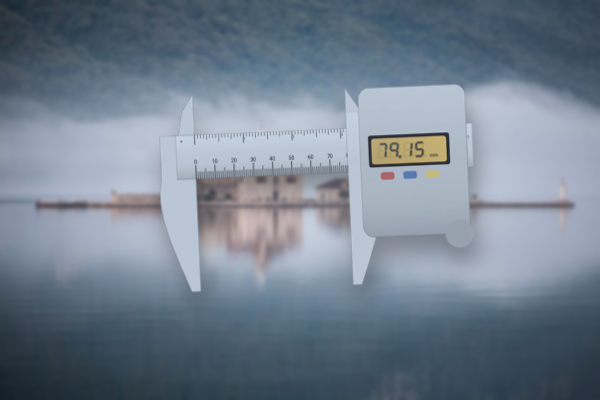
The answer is 79.15 mm
